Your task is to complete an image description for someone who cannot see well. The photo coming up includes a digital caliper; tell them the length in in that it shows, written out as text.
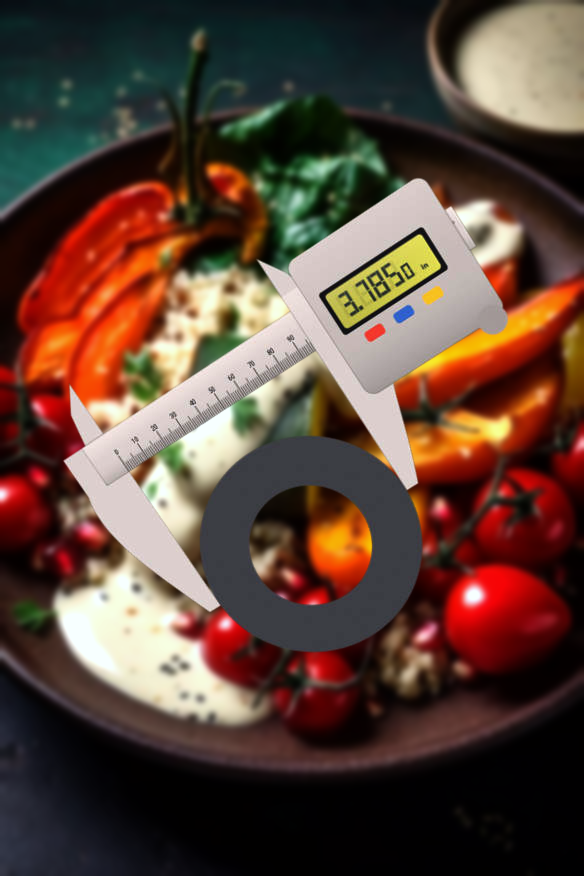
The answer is 3.7850 in
